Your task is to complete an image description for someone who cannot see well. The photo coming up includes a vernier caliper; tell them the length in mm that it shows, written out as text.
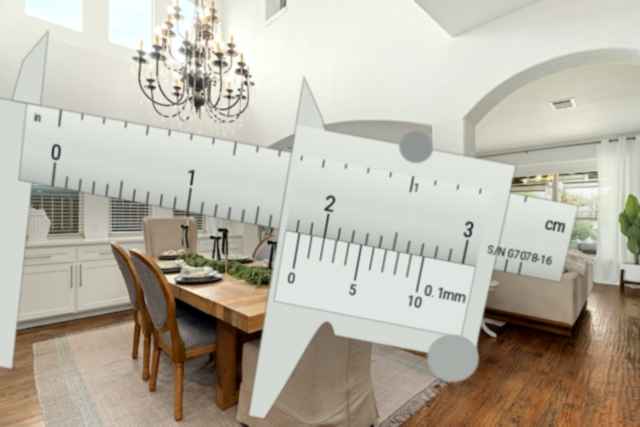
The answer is 18.2 mm
